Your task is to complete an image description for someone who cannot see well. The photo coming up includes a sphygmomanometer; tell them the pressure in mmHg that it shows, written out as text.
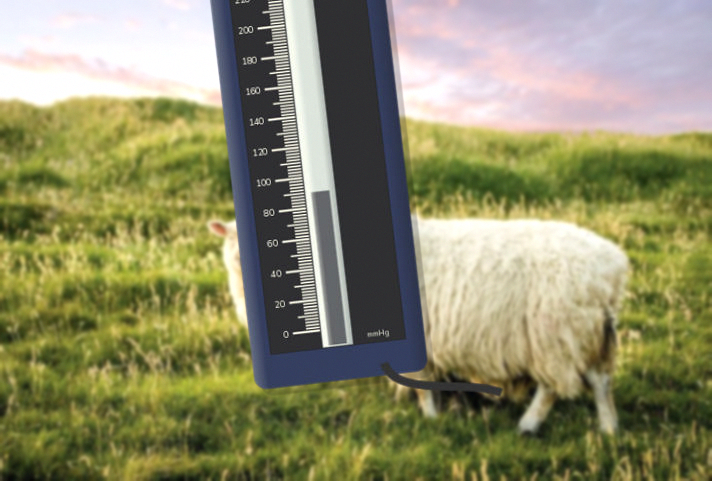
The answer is 90 mmHg
